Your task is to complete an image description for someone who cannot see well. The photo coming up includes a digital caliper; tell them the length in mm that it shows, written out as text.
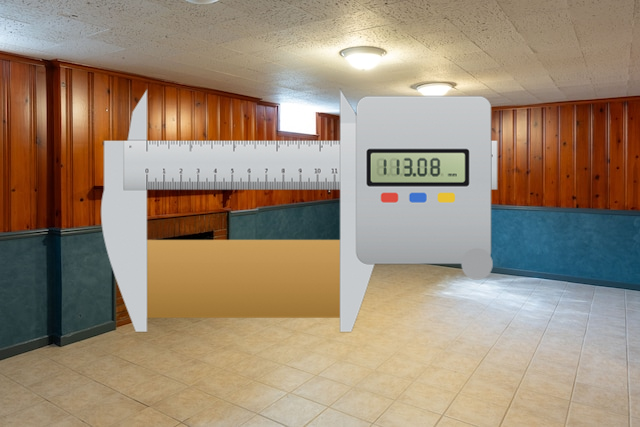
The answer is 113.08 mm
